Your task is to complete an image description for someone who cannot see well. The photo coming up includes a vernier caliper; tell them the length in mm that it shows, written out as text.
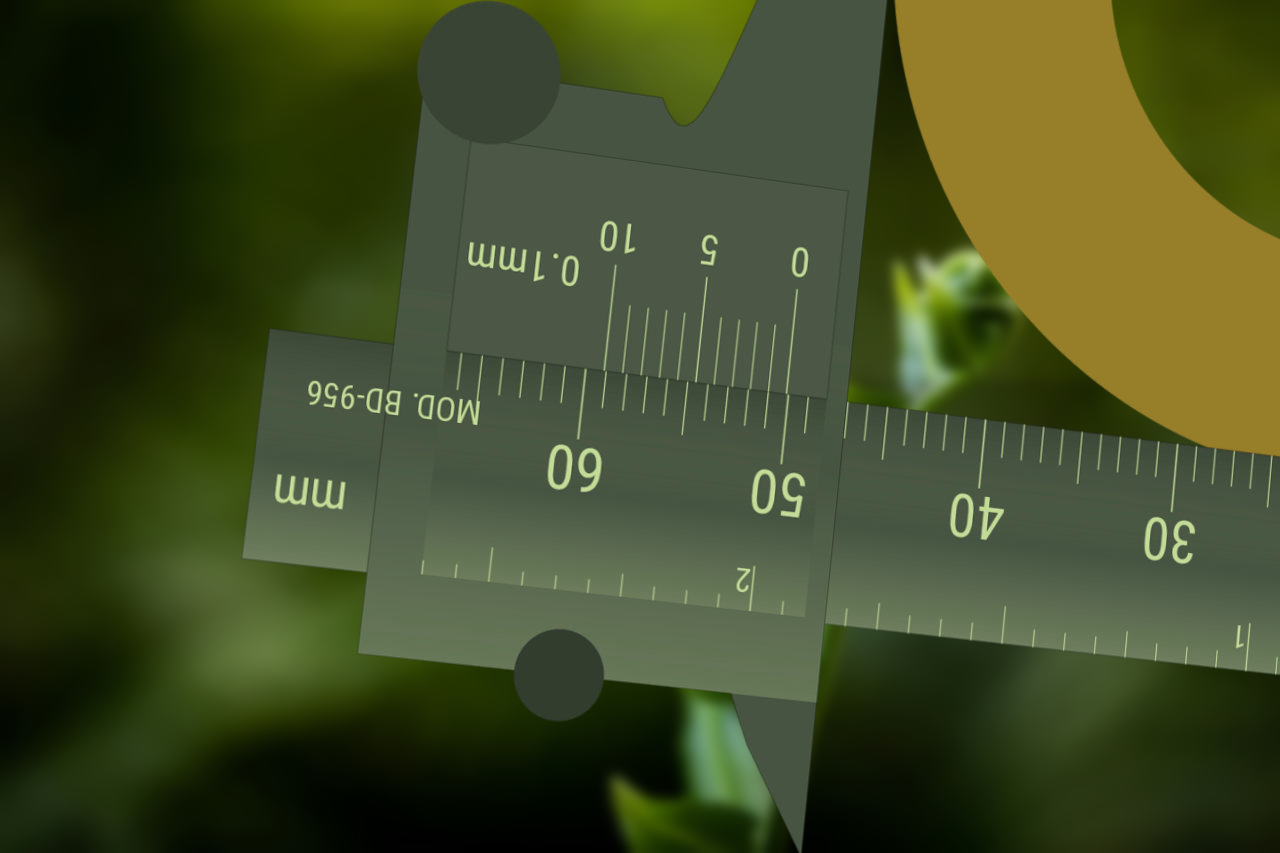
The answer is 50.1 mm
